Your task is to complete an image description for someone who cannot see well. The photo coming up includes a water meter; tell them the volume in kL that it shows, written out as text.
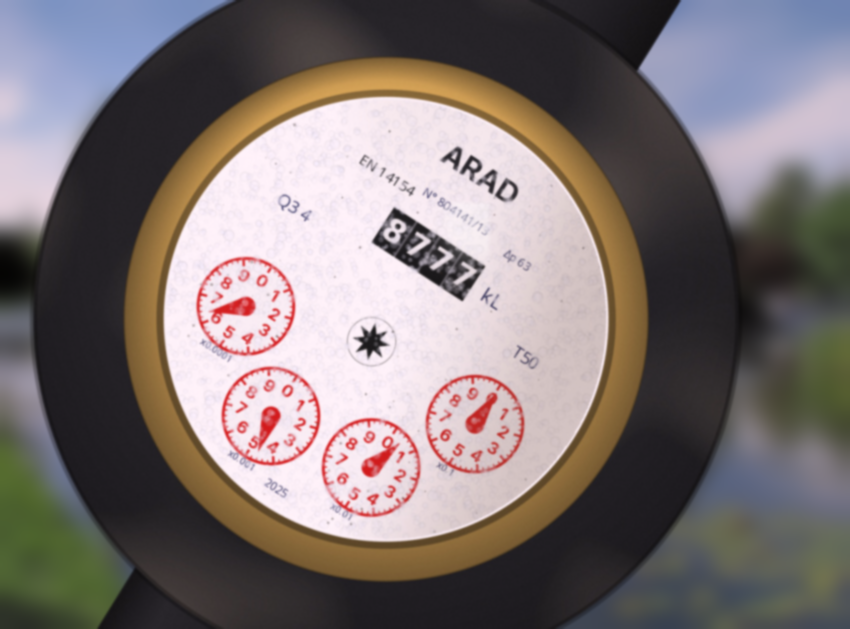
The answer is 8777.0046 kL
